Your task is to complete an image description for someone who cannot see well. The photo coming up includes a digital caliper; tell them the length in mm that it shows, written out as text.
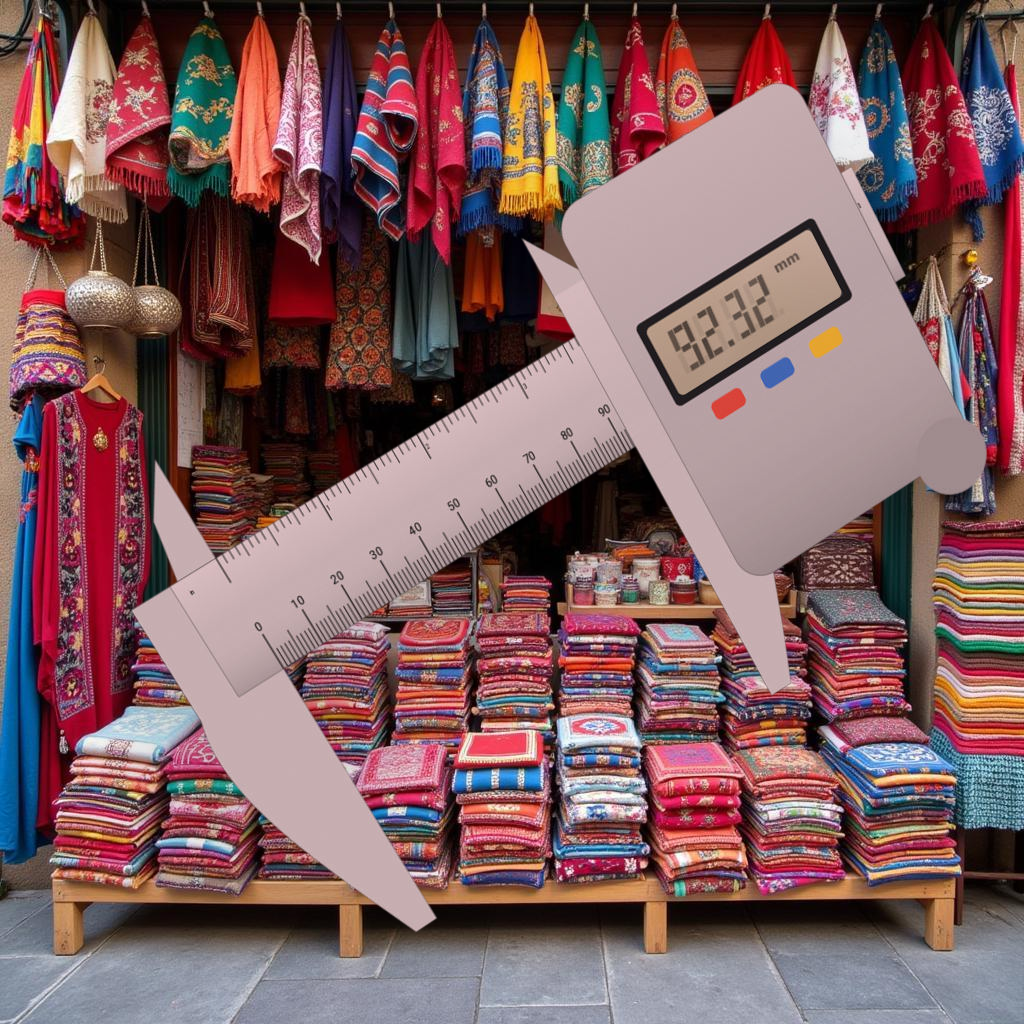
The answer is 92.32 mm
